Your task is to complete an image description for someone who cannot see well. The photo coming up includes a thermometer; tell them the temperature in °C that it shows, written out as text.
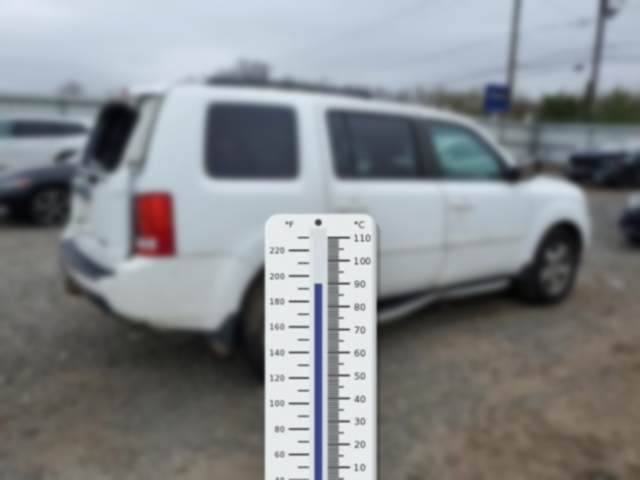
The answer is 90 °C
